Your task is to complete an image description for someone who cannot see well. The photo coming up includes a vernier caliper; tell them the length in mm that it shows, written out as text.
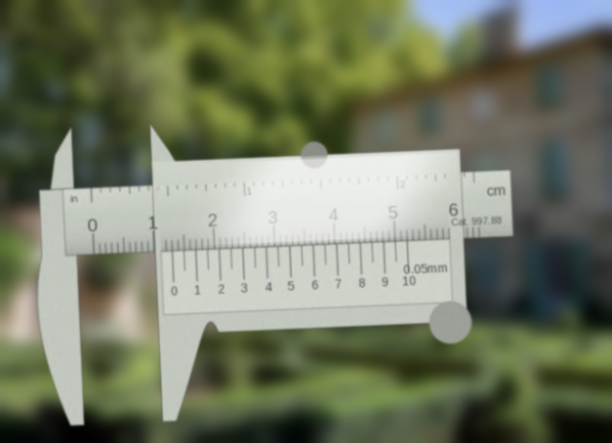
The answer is 13.0 mm
